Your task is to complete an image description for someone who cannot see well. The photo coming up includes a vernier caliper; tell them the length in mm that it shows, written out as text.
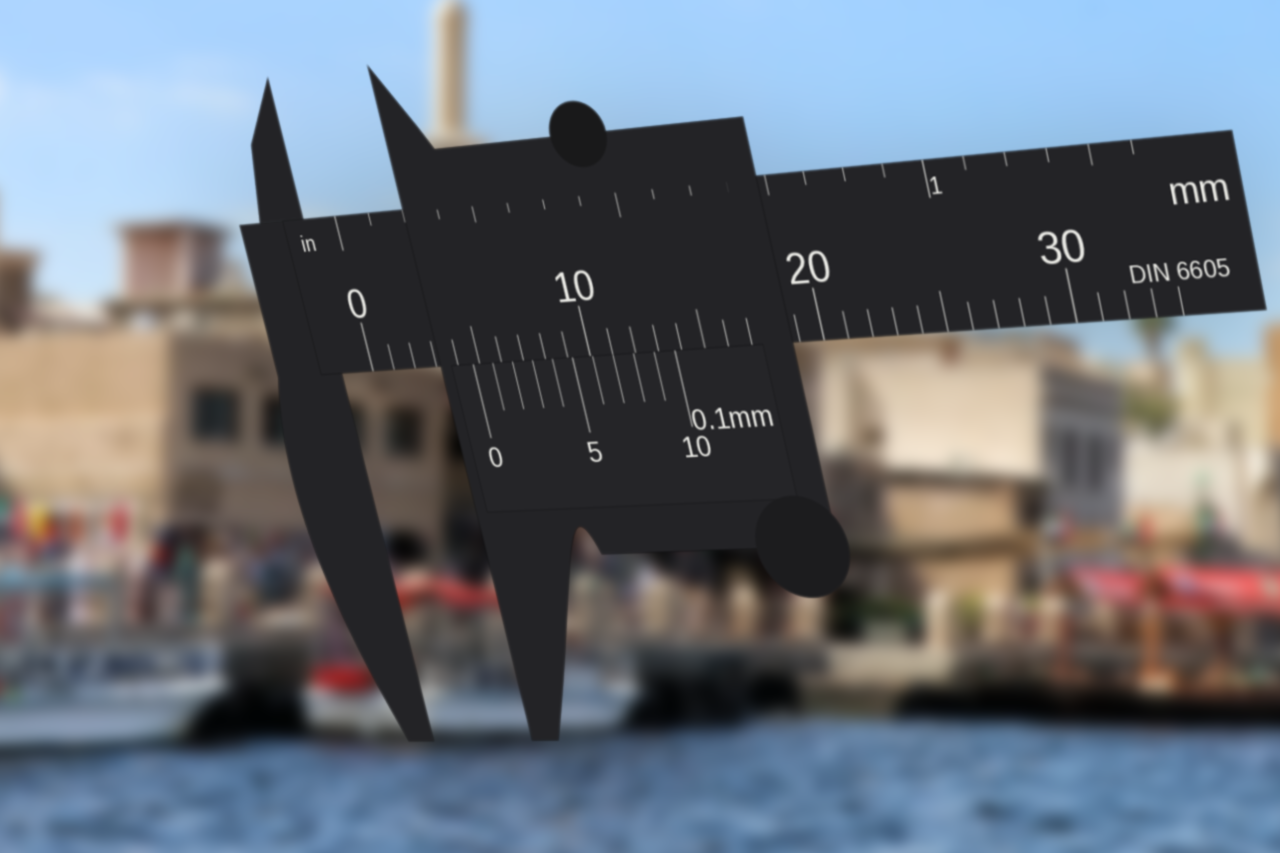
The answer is 4.7 mm
